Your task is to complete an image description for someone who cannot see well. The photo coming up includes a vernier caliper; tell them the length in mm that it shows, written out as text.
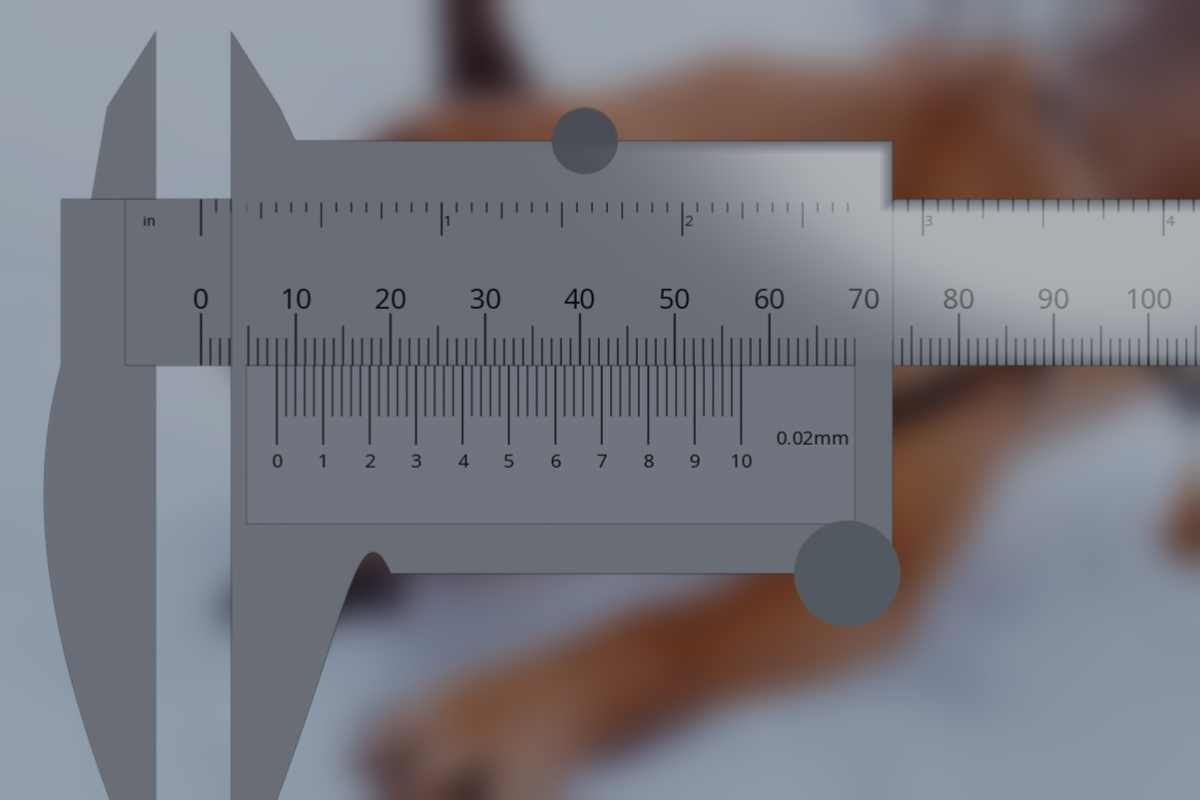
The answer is 8.0 mm
